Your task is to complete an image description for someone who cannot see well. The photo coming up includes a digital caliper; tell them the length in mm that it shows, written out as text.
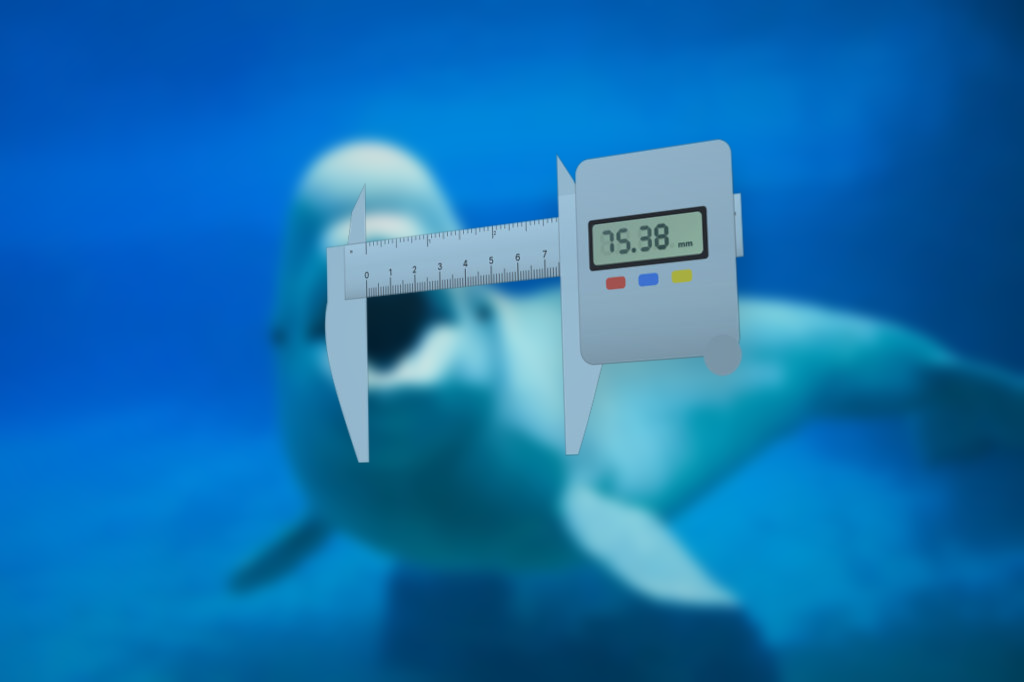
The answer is 75.38 mm
